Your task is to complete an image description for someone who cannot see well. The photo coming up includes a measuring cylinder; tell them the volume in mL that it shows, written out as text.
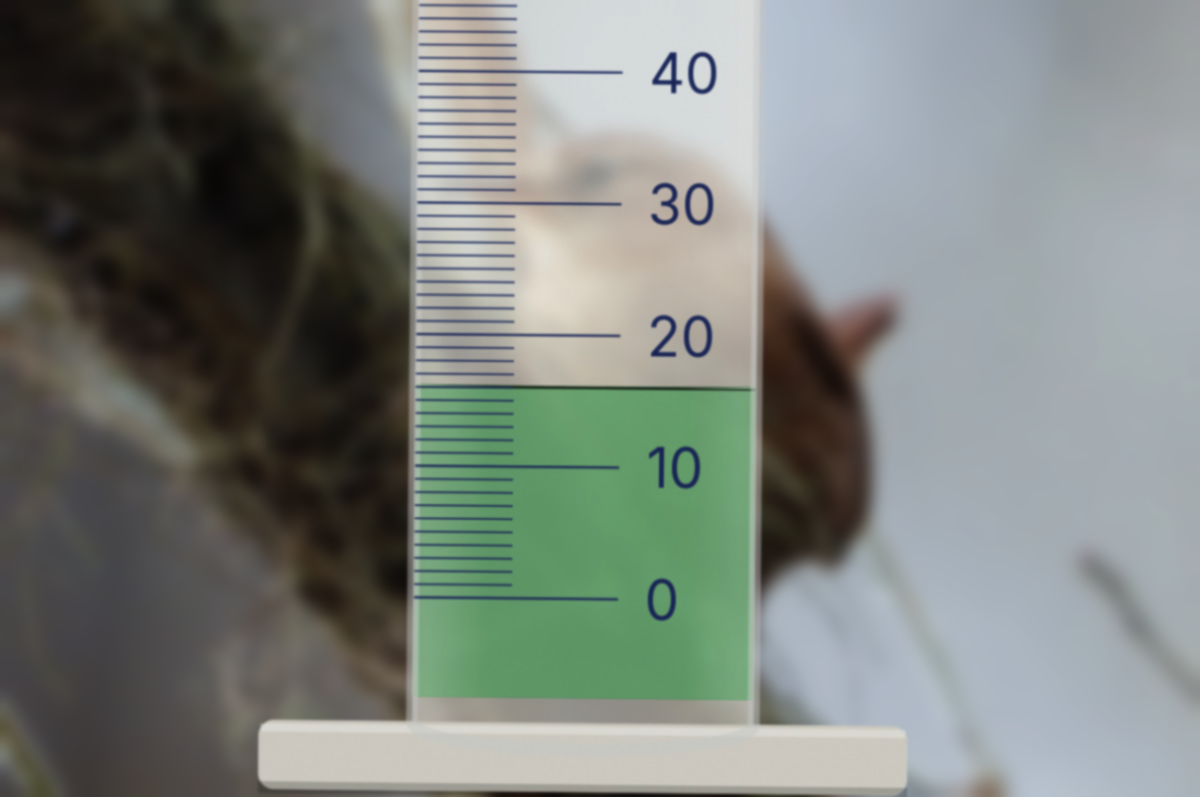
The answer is 16 mL
